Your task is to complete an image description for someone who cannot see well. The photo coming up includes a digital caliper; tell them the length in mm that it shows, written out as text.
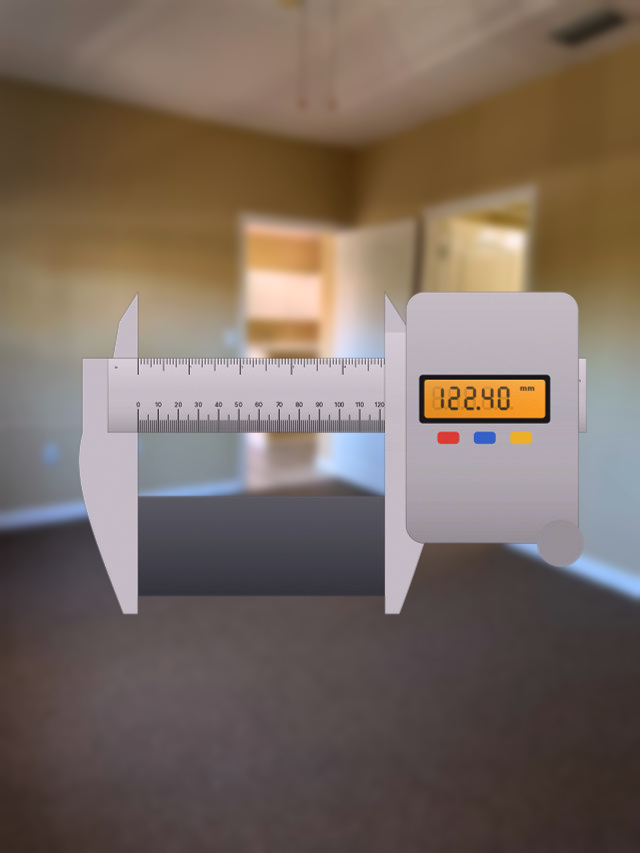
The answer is 122.40 mm
